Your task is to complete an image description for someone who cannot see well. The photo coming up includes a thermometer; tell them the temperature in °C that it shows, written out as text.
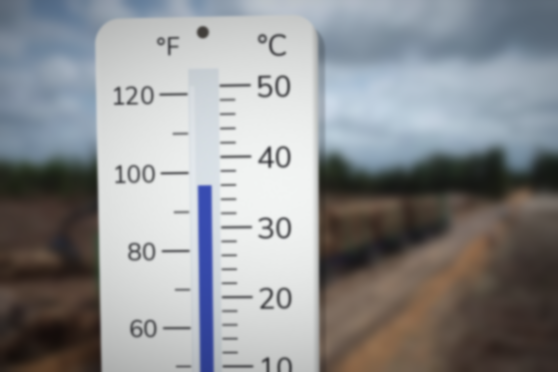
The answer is 36 °C
